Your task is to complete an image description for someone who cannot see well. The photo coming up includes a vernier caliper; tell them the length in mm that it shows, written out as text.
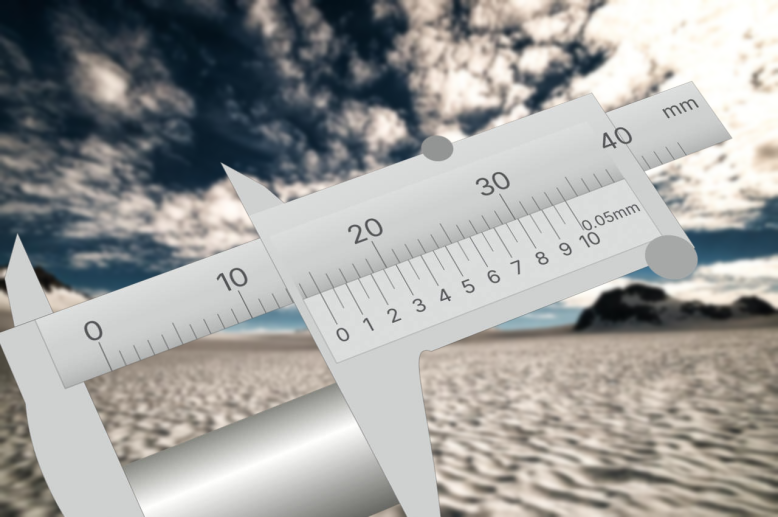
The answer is 15.0 mm
